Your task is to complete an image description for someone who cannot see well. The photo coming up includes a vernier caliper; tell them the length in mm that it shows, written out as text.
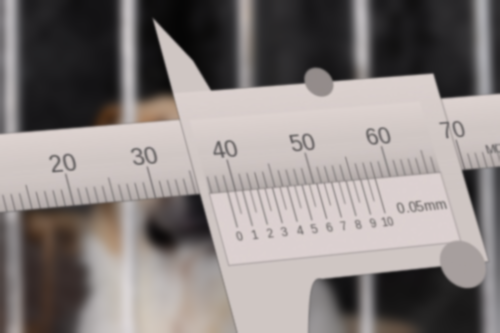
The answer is 39.0 mm
